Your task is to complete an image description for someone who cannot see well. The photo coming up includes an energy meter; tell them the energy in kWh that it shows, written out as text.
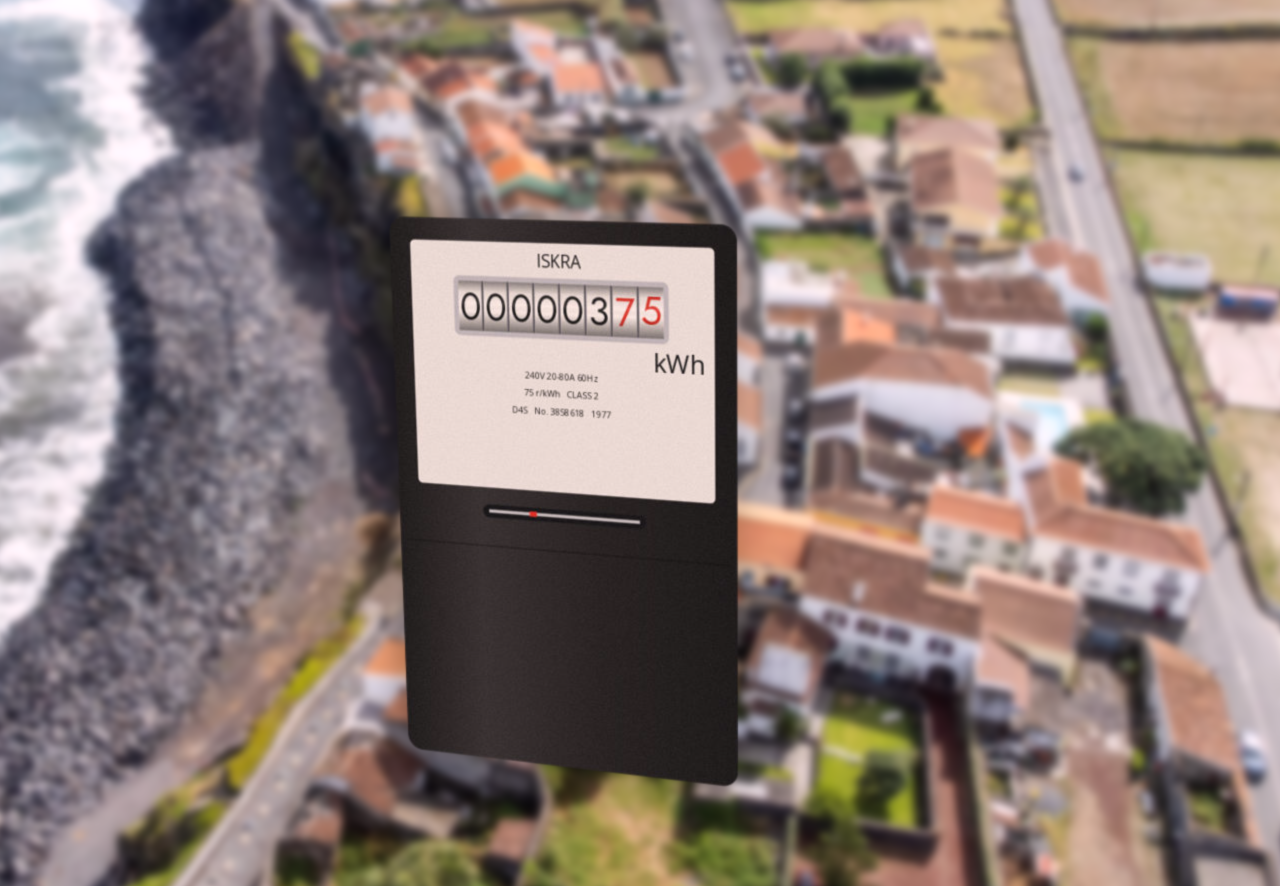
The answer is 3.75 kWh
